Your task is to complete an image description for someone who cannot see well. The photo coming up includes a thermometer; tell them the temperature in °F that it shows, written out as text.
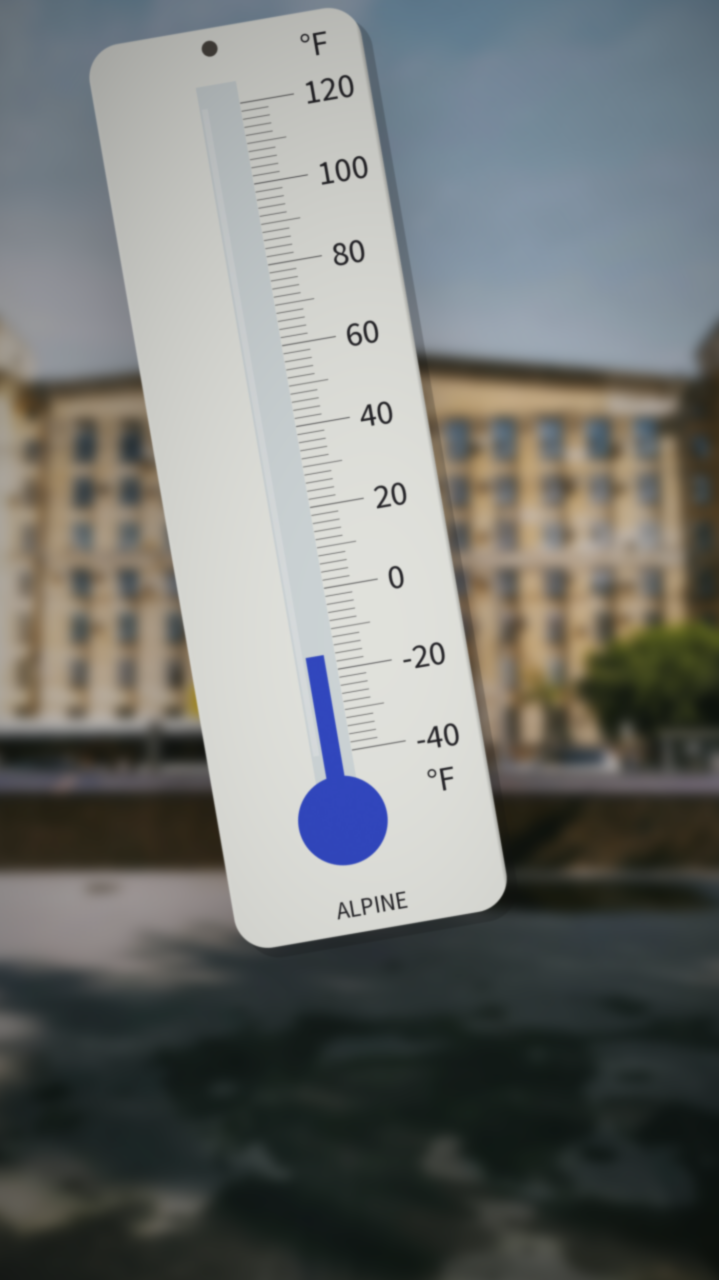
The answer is -16 °F
